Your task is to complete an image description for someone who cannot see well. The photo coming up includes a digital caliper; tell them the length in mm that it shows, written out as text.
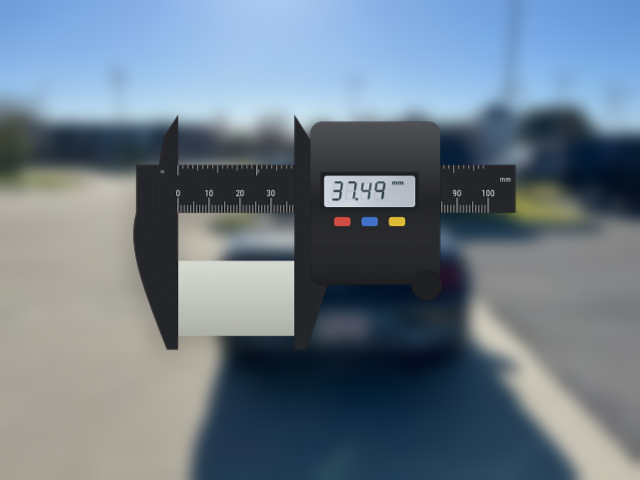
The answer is 37.49 mm
